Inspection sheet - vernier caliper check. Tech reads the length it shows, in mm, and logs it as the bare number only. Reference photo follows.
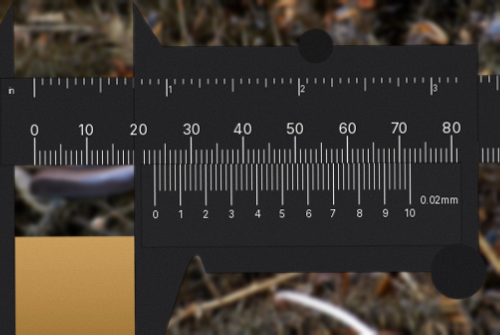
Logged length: 23.0
